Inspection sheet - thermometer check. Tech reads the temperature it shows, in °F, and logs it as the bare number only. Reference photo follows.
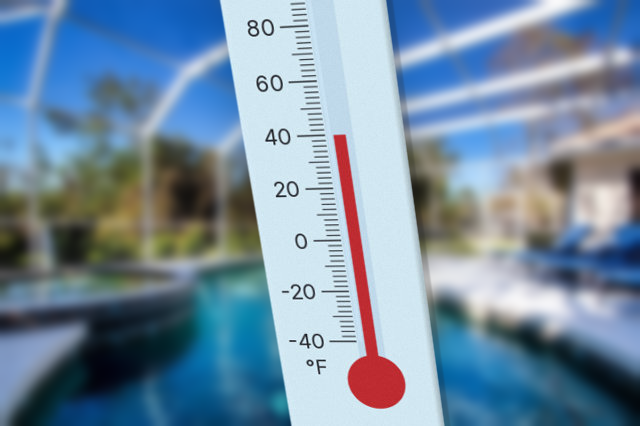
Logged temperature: 40
